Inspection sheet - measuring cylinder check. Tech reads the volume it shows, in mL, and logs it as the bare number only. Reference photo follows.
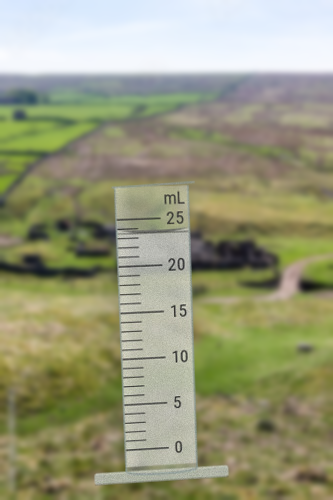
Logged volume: 23.5
